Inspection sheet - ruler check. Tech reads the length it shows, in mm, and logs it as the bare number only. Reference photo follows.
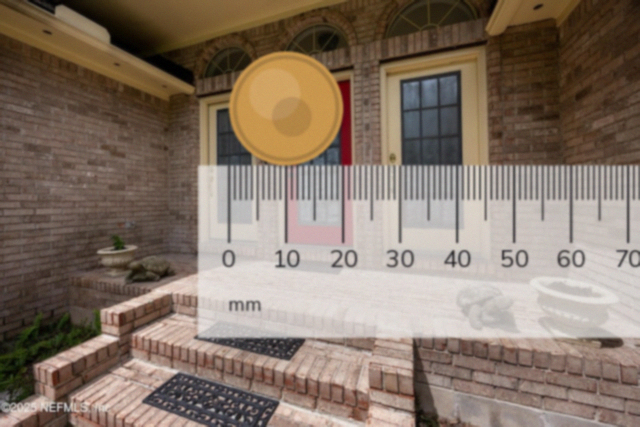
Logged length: 20
